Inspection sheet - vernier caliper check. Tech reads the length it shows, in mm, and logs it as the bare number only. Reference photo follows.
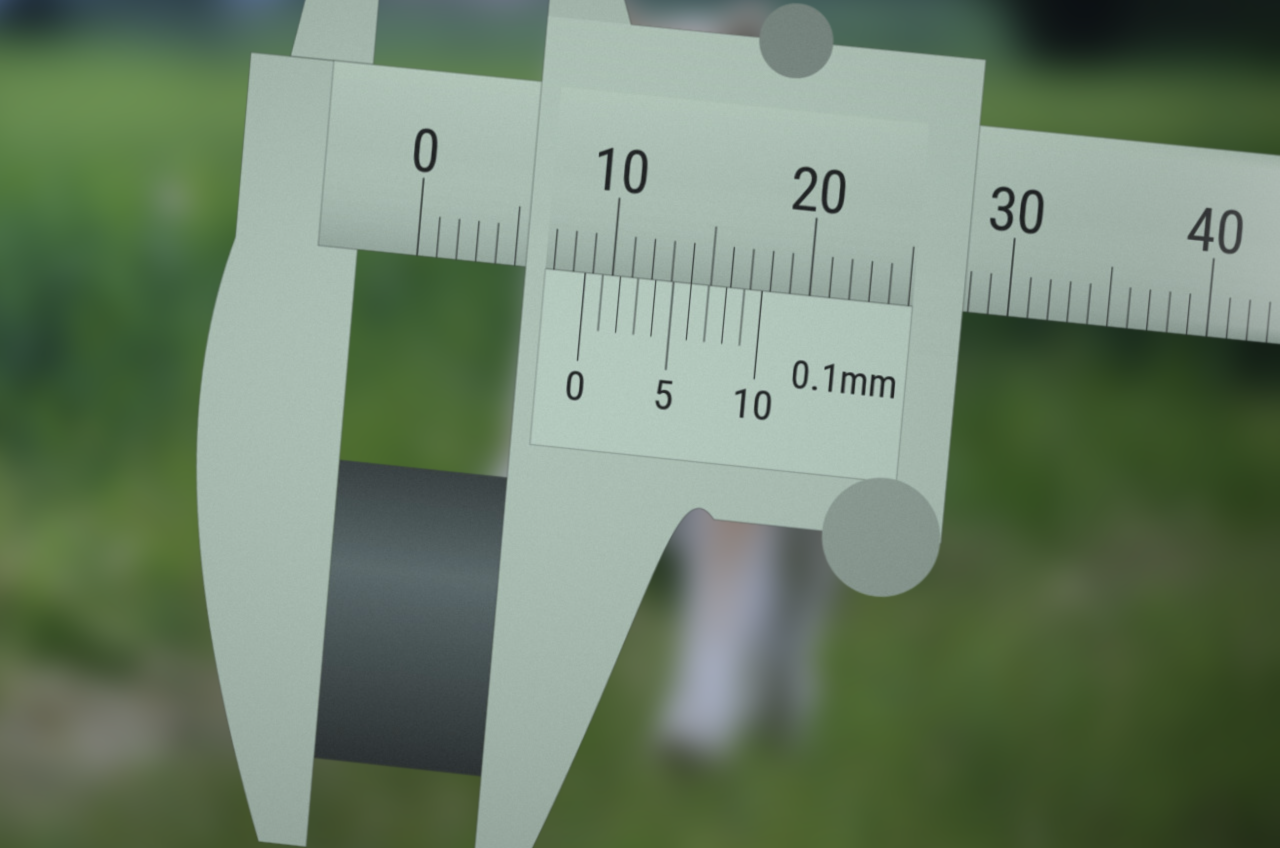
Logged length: 8.6
